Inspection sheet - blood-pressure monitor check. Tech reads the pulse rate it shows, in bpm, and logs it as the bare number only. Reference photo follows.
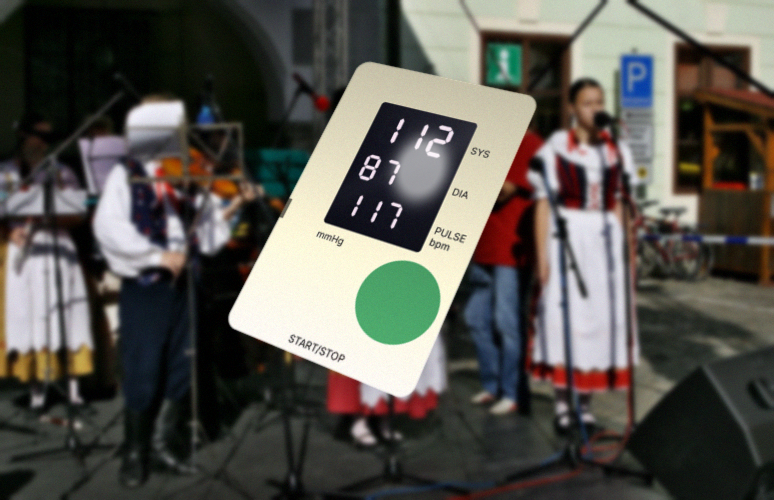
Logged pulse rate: 117
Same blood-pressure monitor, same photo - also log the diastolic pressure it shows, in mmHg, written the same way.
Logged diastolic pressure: 87
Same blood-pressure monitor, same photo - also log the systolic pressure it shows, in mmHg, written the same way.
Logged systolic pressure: 112
